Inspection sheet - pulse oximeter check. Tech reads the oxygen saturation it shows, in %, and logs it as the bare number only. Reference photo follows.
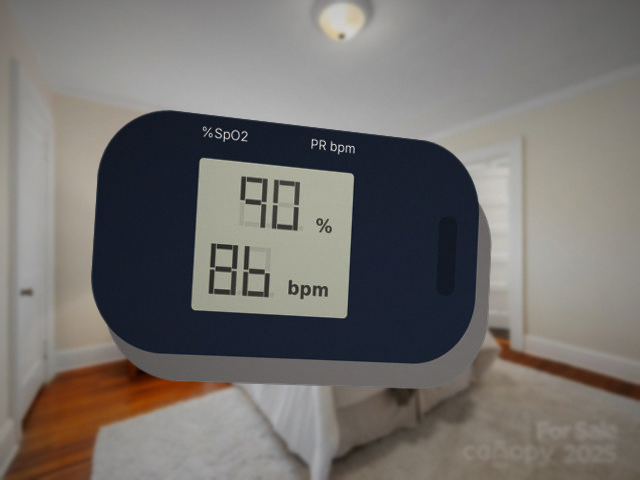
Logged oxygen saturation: 90
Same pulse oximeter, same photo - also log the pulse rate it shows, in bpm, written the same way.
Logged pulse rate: 86
